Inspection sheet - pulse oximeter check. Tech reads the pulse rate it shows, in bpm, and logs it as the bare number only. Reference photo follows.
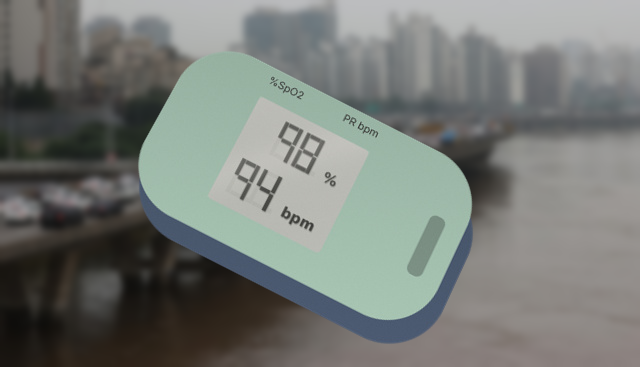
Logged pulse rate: 94
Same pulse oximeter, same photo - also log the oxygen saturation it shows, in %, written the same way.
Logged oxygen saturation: 98
